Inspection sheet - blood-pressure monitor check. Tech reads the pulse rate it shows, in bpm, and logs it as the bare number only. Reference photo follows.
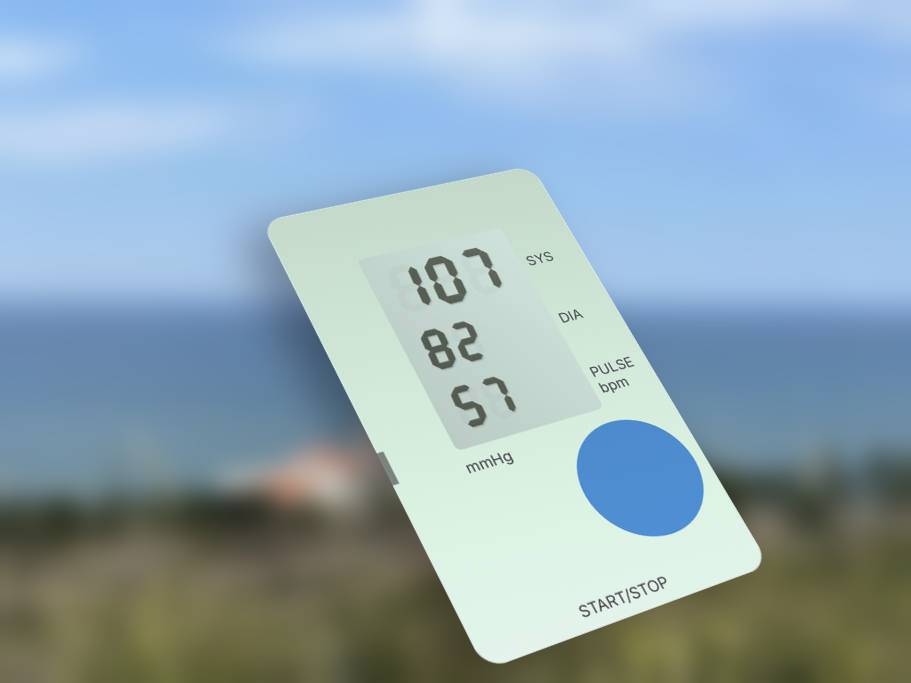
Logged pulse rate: 57
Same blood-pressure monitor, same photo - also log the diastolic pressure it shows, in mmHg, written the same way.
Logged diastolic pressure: 82
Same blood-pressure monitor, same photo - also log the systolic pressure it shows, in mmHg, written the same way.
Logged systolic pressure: 107
